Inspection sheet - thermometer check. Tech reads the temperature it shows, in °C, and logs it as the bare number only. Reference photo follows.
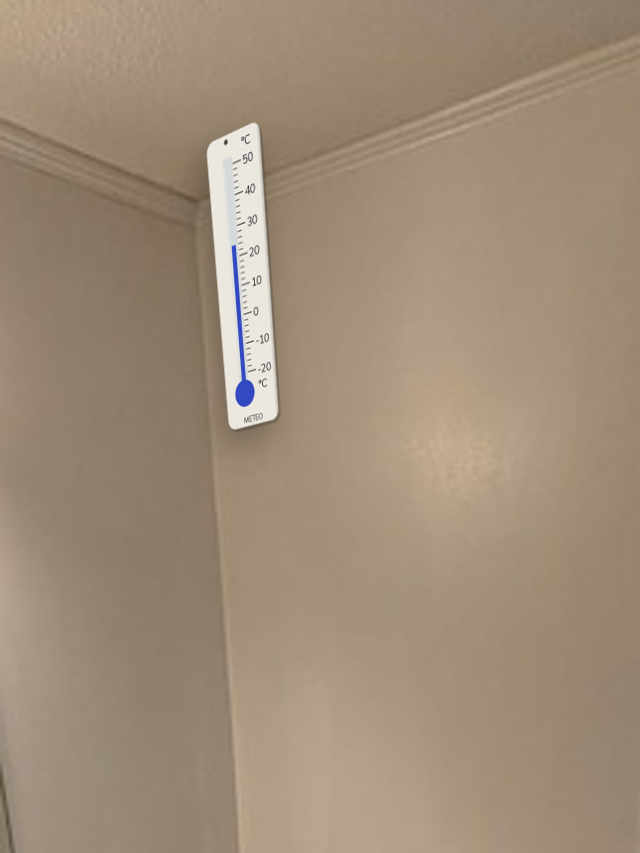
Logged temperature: 24
